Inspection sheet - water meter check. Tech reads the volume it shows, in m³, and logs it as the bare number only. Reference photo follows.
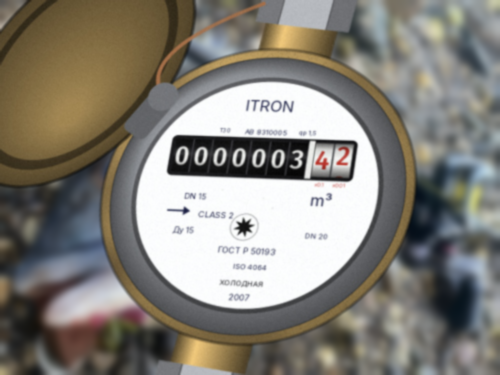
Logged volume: 3.42
